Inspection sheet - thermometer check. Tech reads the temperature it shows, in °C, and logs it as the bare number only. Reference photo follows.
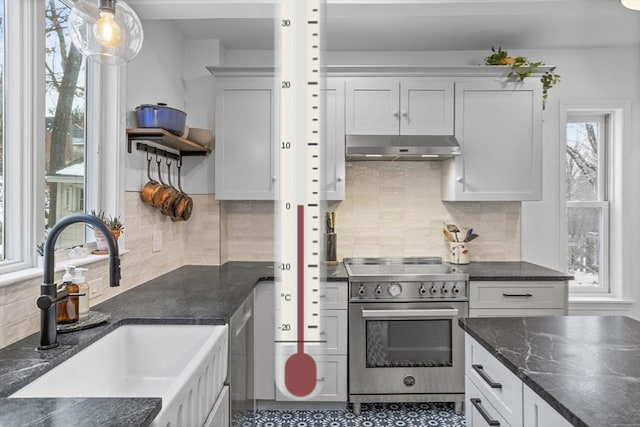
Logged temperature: 0
